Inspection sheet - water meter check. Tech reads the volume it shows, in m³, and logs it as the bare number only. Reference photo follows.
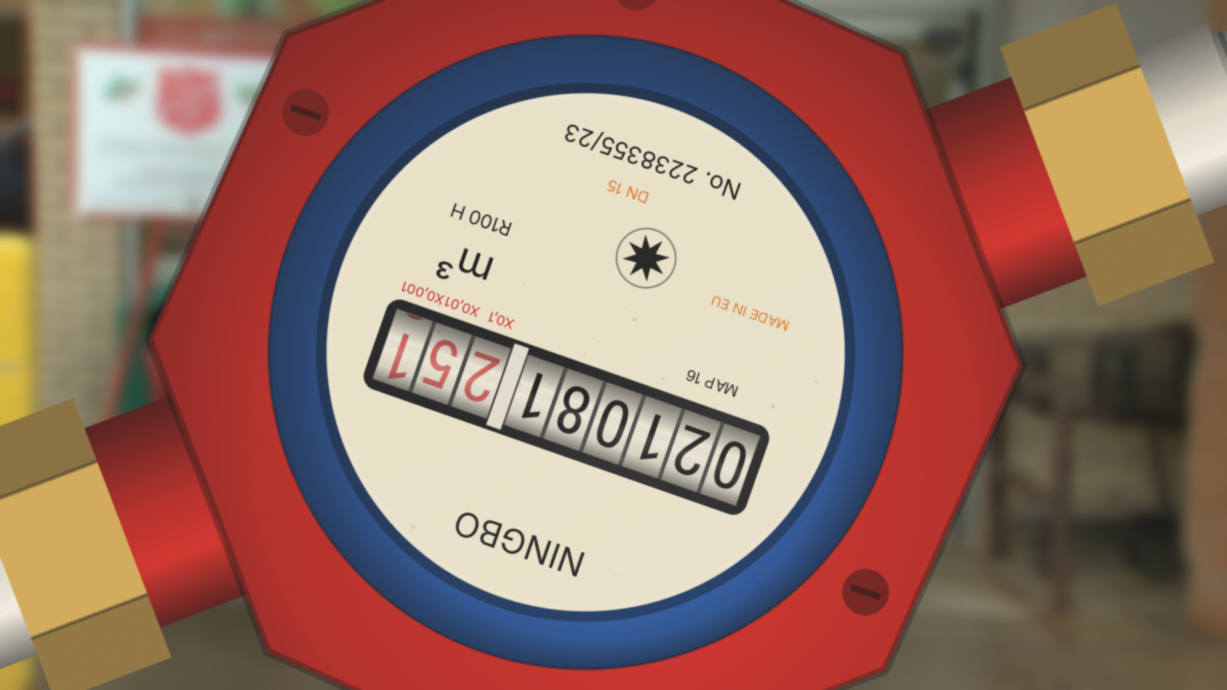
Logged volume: 21081.251
